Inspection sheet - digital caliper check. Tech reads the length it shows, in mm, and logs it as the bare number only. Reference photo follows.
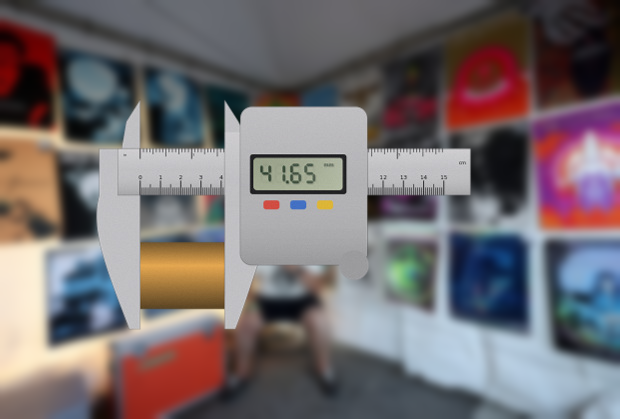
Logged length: 41.65
